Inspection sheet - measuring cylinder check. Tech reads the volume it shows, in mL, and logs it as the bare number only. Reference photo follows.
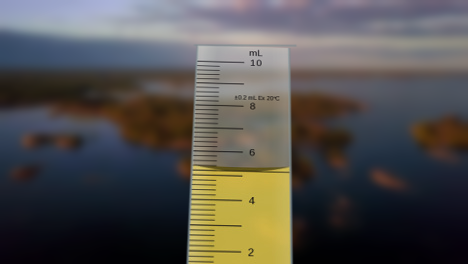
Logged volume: 5.2
